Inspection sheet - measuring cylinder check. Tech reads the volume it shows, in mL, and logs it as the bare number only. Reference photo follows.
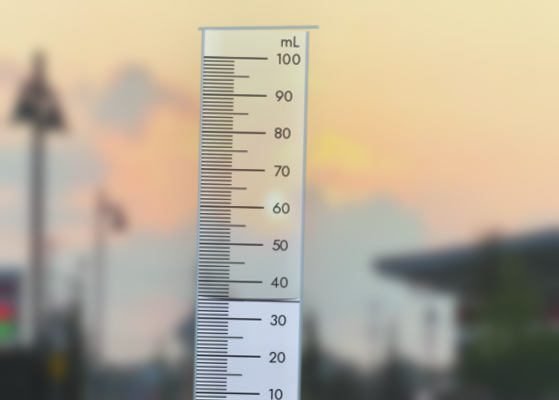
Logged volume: 35
